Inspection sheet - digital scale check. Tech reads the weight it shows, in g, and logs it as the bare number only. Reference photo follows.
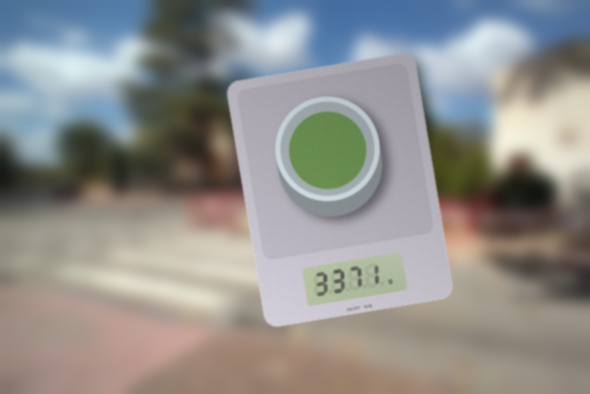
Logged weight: 3371
